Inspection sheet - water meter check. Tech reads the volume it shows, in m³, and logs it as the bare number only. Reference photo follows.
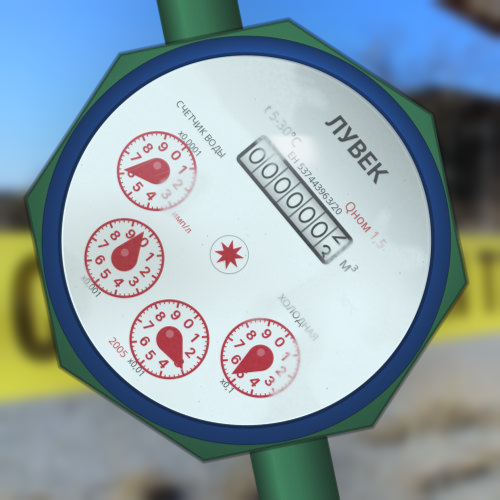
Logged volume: 2.5296
